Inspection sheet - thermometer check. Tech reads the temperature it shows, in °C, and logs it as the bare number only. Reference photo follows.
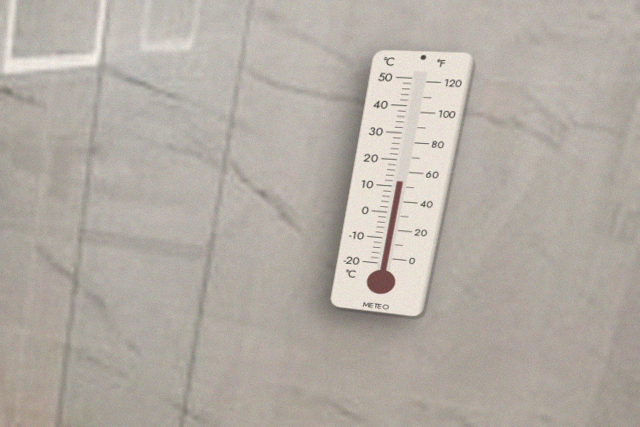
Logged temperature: 12
